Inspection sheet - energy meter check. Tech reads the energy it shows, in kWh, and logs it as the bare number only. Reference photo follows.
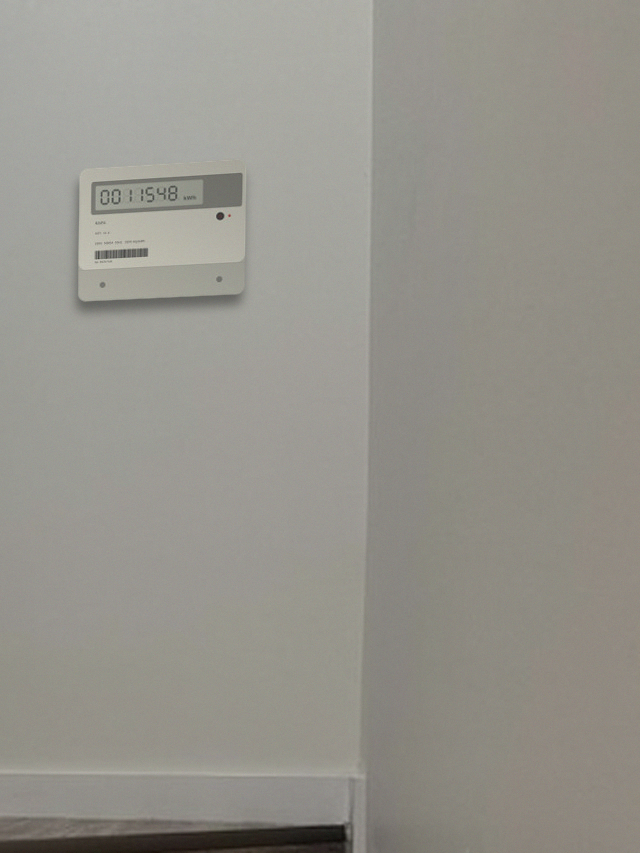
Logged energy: 11548
